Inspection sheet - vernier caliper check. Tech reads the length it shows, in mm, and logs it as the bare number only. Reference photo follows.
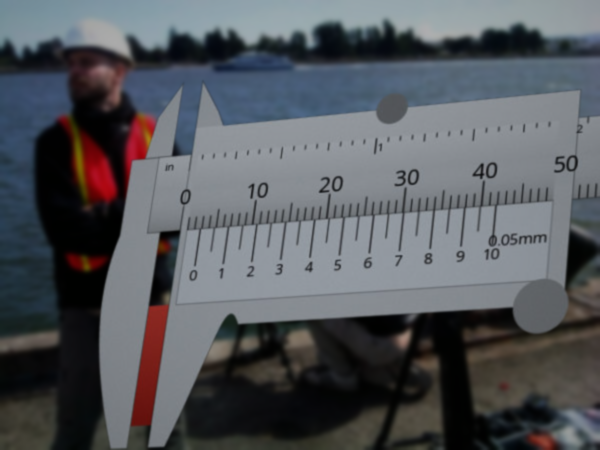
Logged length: 2.8
